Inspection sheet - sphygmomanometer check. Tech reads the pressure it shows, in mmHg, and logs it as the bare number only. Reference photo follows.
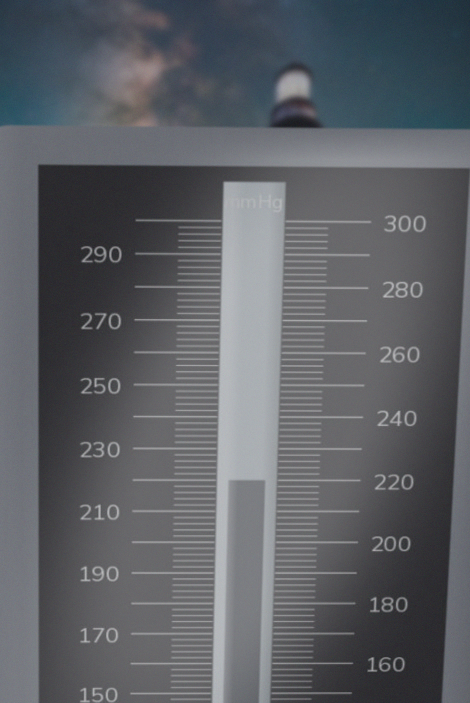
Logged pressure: 220
